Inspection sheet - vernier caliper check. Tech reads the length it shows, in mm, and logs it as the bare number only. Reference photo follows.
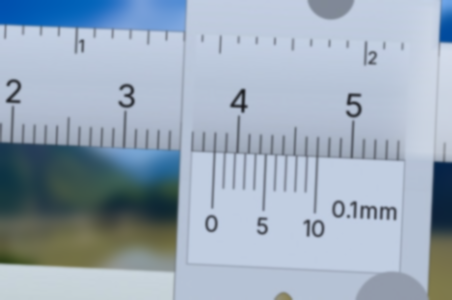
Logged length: 38.0
